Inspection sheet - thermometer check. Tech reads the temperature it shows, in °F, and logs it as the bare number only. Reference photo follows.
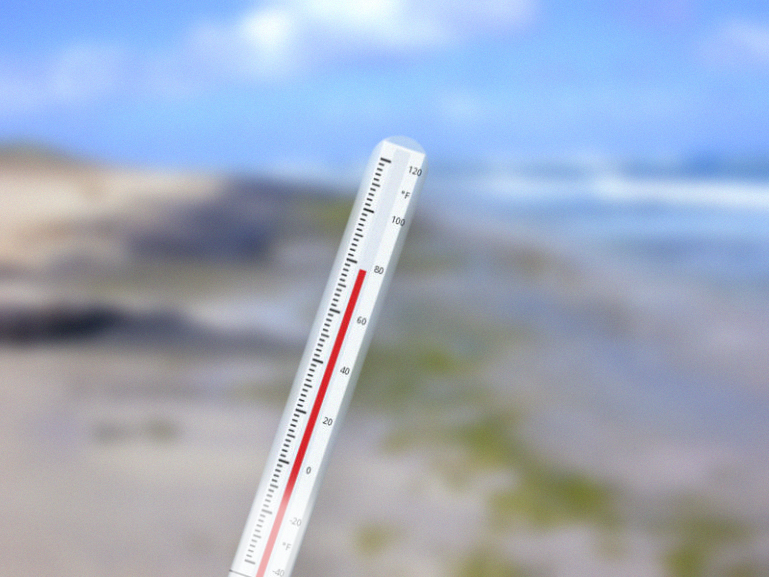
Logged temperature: 78
